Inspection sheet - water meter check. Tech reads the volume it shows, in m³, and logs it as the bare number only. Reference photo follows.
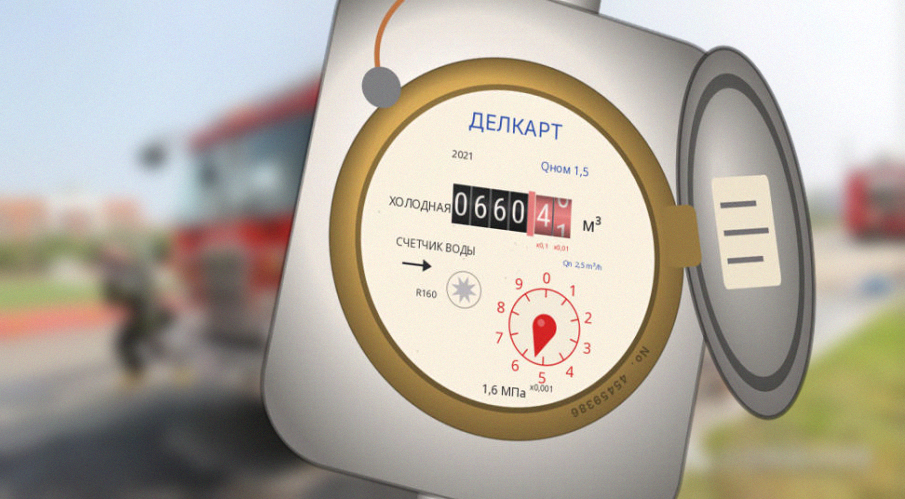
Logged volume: 660.405
